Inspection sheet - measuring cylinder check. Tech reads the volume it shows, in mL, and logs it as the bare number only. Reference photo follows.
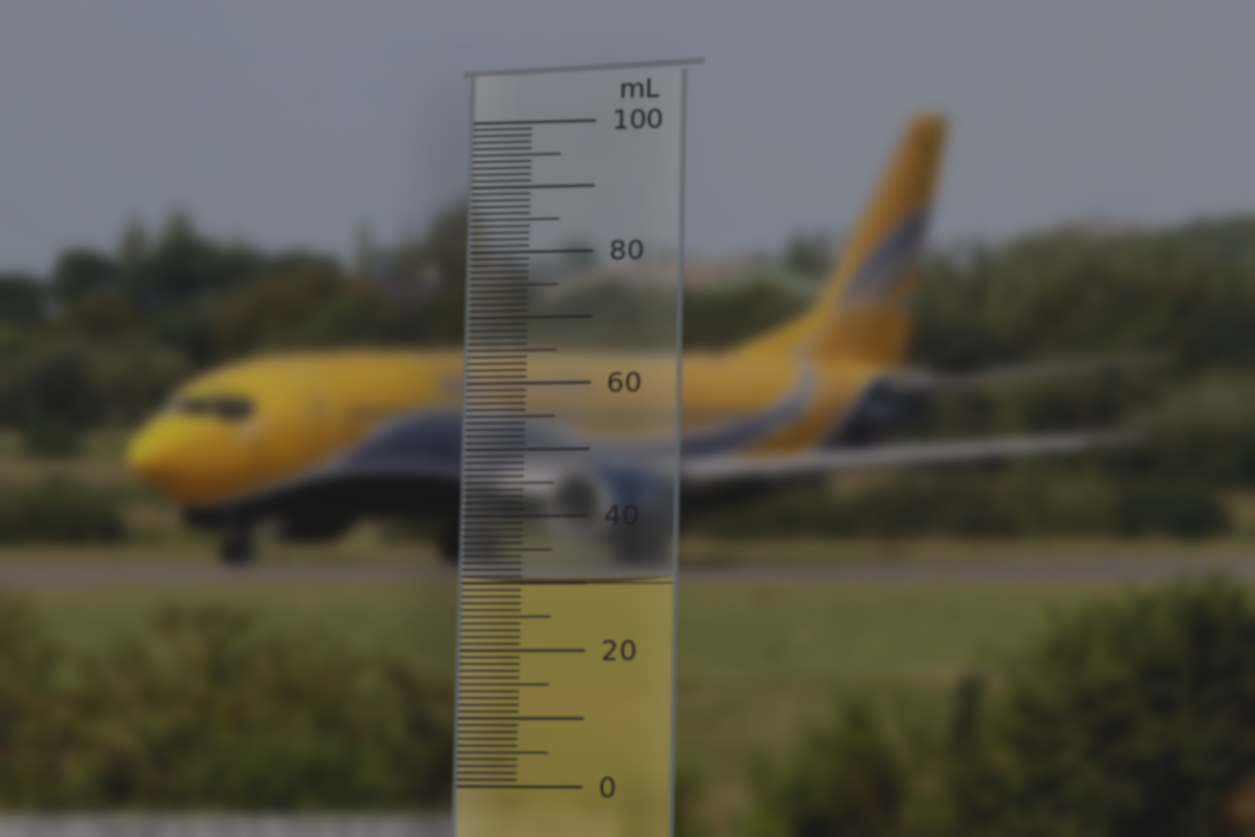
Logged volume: 30
